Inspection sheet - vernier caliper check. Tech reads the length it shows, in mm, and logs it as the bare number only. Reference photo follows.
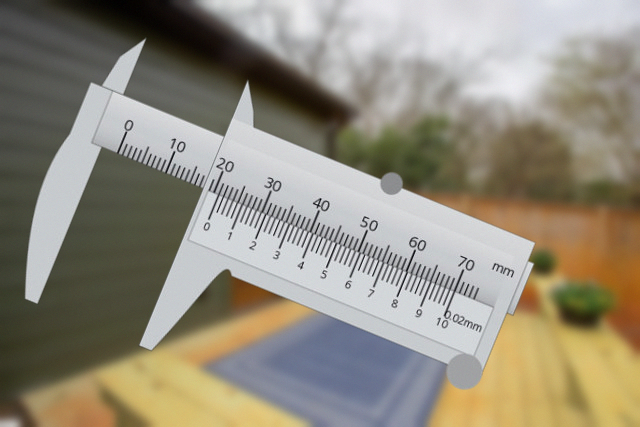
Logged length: 21.0
